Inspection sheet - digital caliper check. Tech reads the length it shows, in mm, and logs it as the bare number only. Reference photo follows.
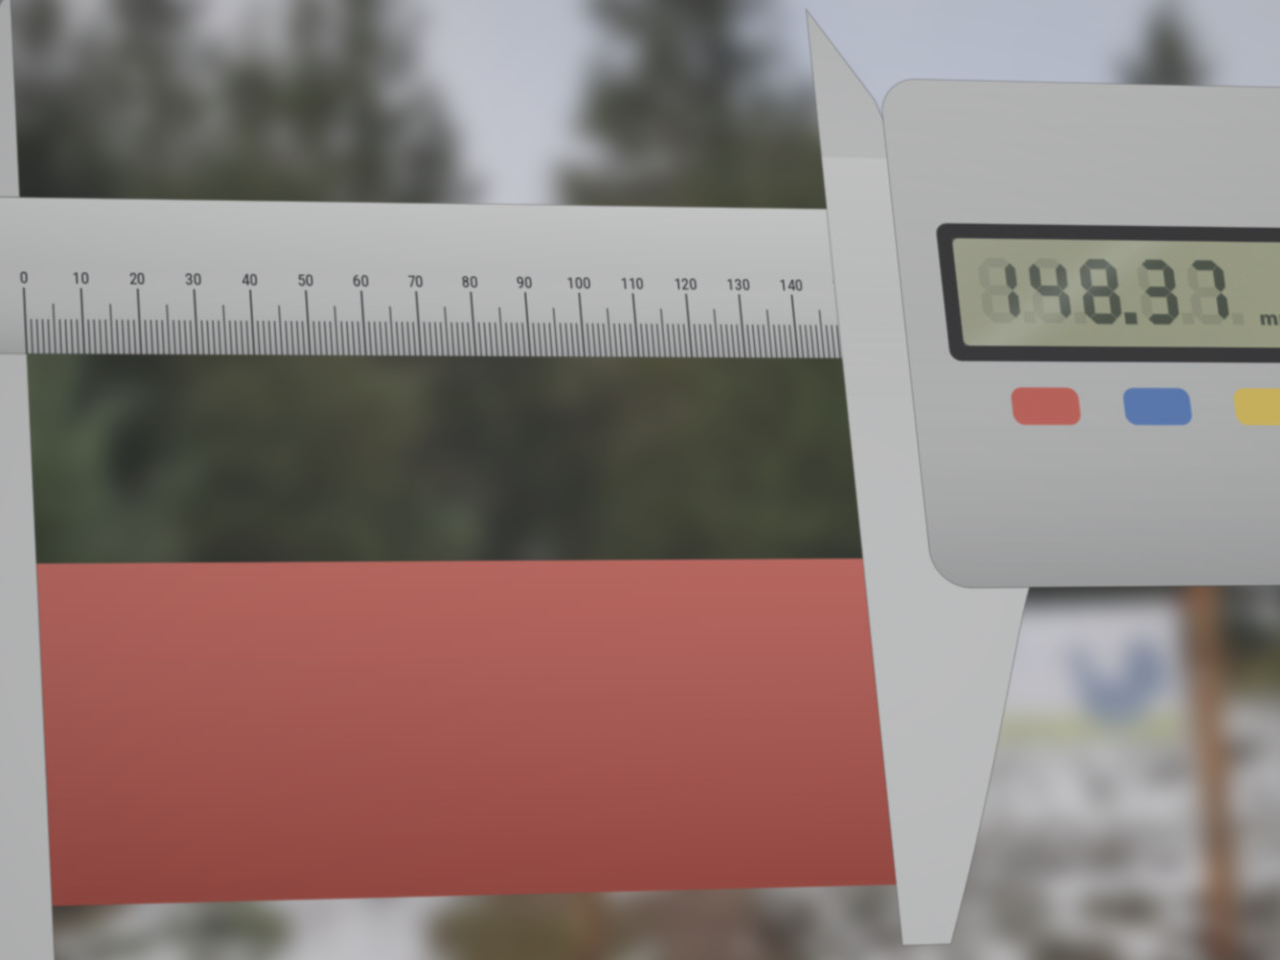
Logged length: 148.37
